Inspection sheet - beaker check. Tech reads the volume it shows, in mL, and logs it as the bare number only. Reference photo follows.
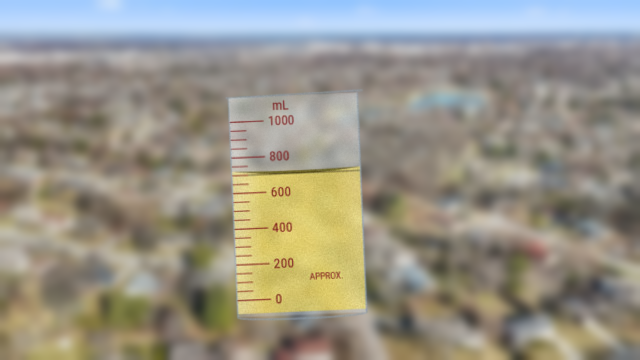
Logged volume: 700
